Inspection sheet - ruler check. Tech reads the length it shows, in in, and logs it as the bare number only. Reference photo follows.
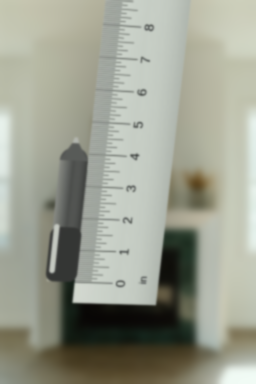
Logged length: 4.5
